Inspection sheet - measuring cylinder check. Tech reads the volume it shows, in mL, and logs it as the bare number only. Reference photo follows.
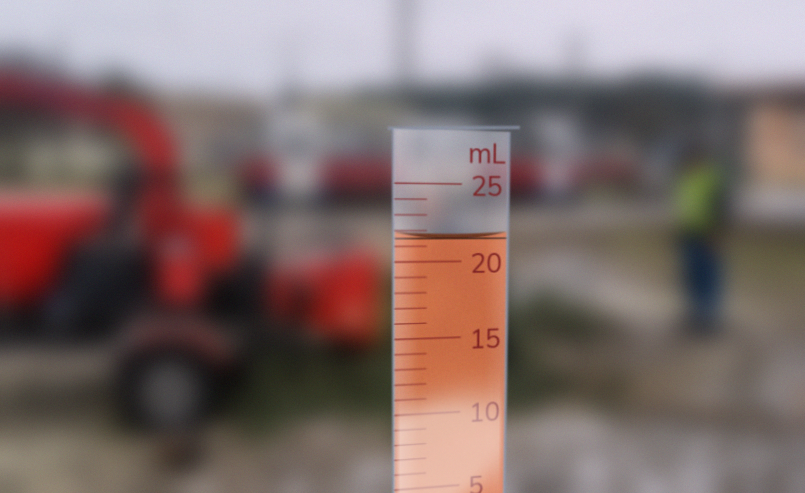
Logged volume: 21.5
